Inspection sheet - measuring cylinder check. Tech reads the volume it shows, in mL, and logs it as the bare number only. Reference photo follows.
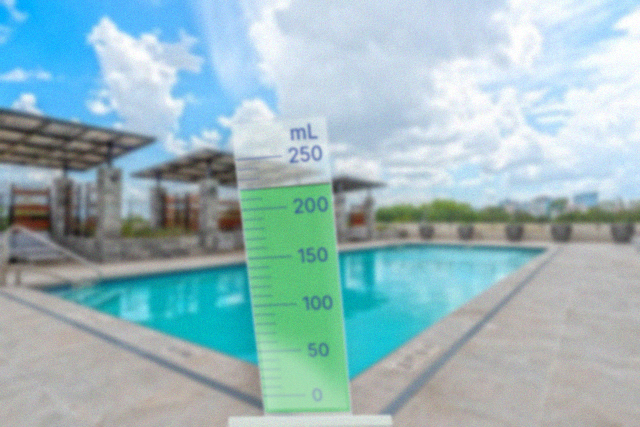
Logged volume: 220
